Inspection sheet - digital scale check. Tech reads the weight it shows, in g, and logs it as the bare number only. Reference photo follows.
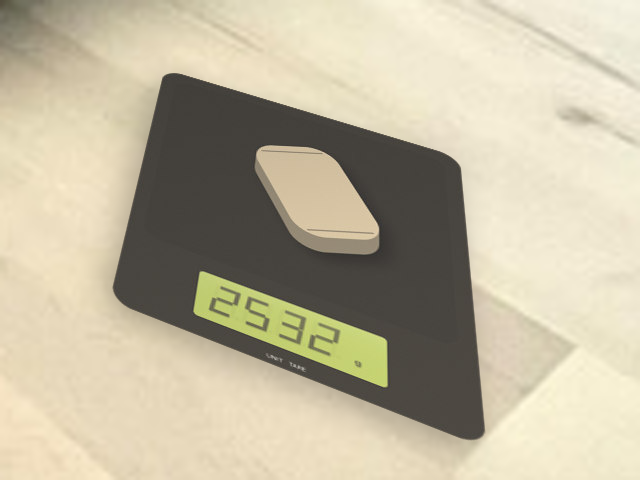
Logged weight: 2532
